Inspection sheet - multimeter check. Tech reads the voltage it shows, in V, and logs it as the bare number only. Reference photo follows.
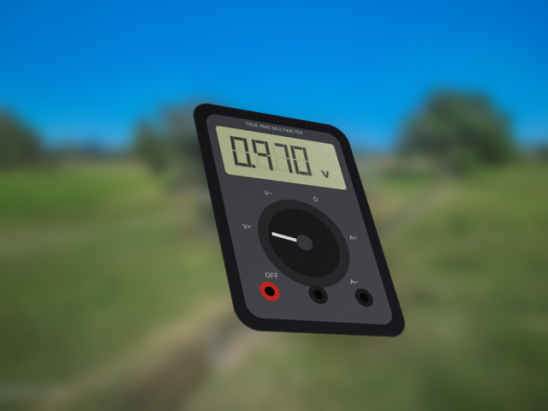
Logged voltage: 0.970
